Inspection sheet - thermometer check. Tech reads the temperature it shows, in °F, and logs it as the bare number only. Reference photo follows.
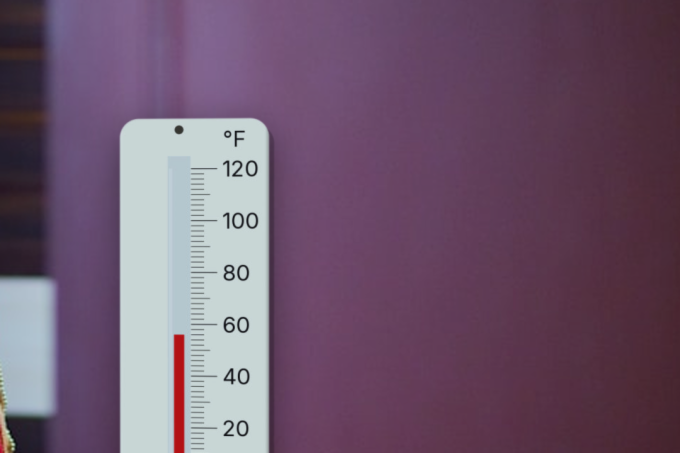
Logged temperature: 56
